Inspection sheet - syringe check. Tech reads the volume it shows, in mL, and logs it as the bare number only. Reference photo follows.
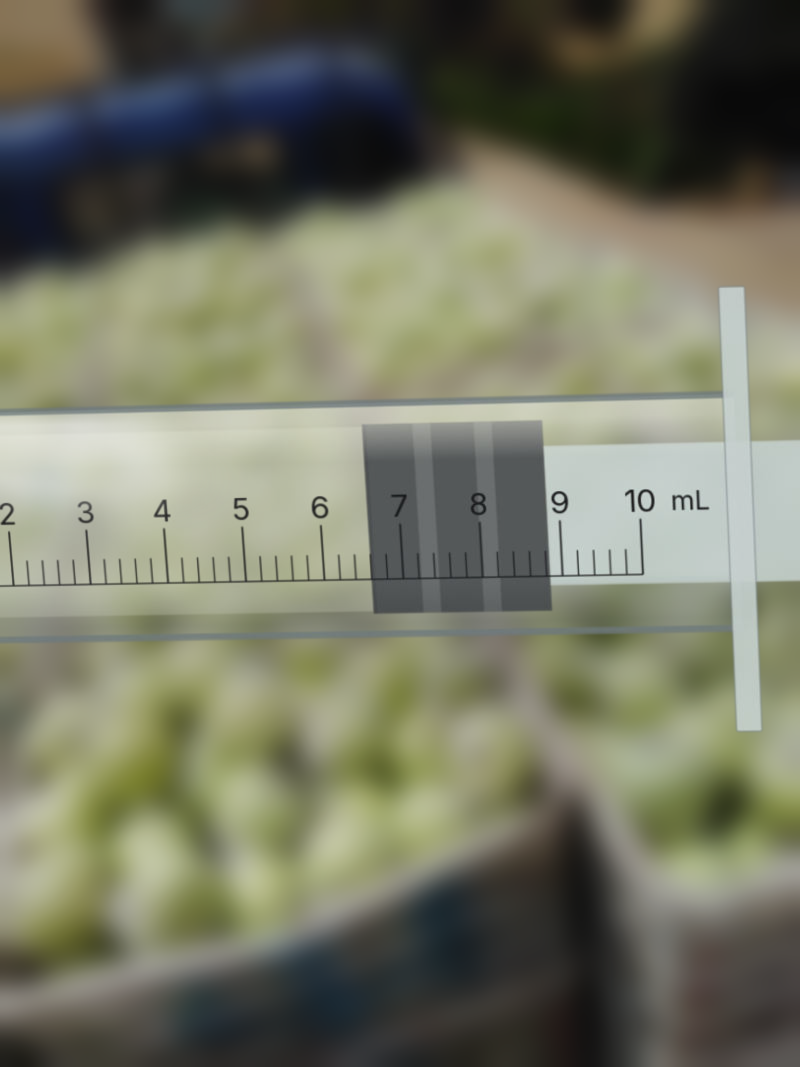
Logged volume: 6.6
